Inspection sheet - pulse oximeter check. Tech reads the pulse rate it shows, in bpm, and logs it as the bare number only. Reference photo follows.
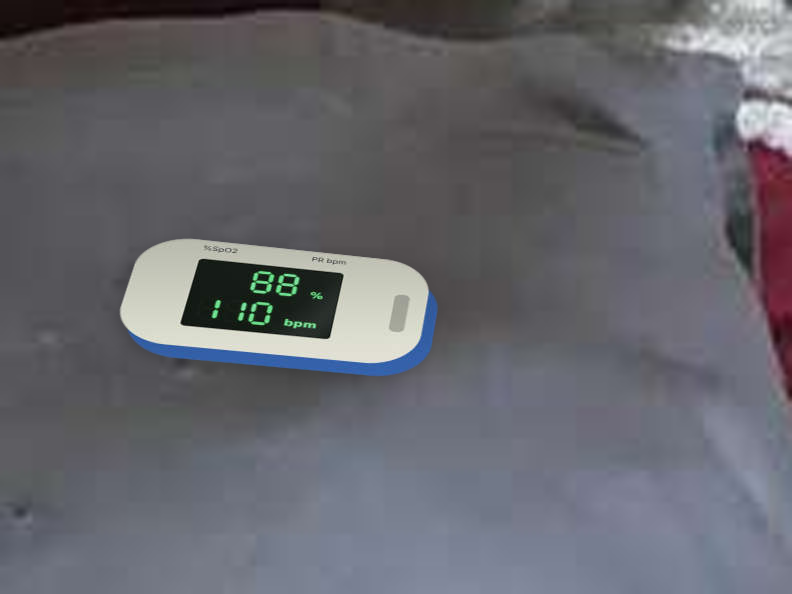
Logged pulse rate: 110
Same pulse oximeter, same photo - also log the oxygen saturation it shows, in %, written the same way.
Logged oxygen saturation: 88
